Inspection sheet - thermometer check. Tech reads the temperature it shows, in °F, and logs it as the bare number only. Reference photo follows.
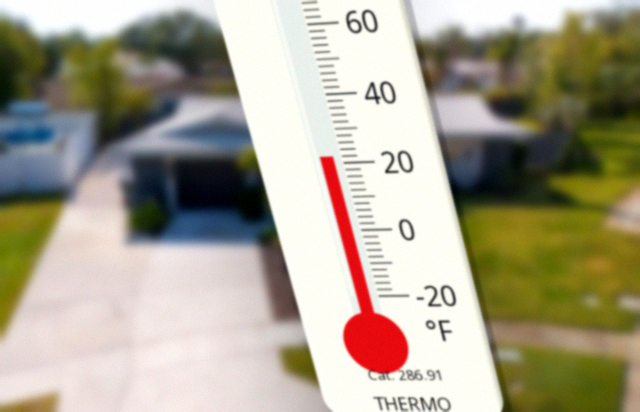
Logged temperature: 22
